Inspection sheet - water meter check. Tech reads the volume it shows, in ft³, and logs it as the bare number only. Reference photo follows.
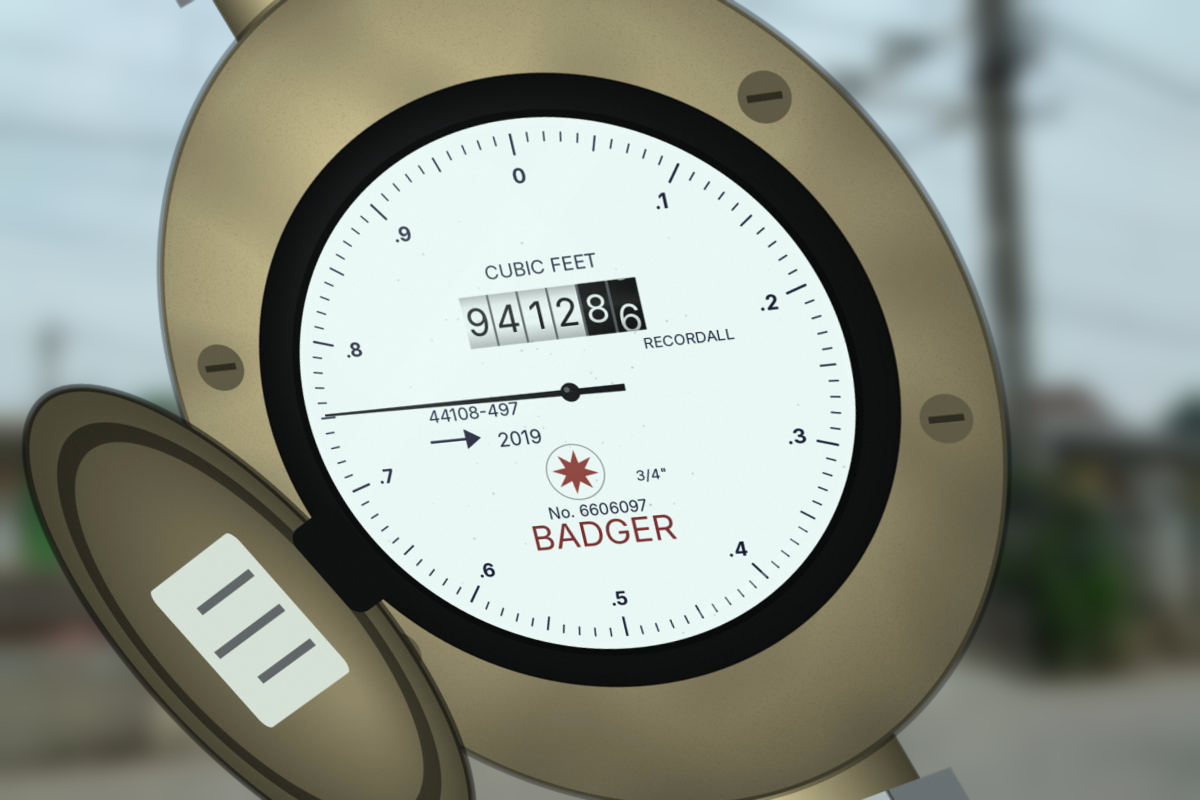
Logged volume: 941285.75
